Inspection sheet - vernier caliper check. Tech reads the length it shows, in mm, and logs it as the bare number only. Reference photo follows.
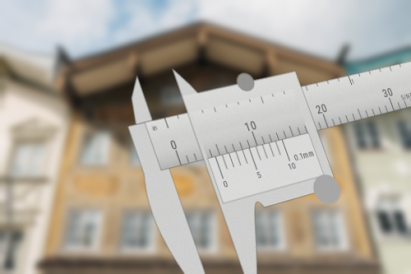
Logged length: 4.4
